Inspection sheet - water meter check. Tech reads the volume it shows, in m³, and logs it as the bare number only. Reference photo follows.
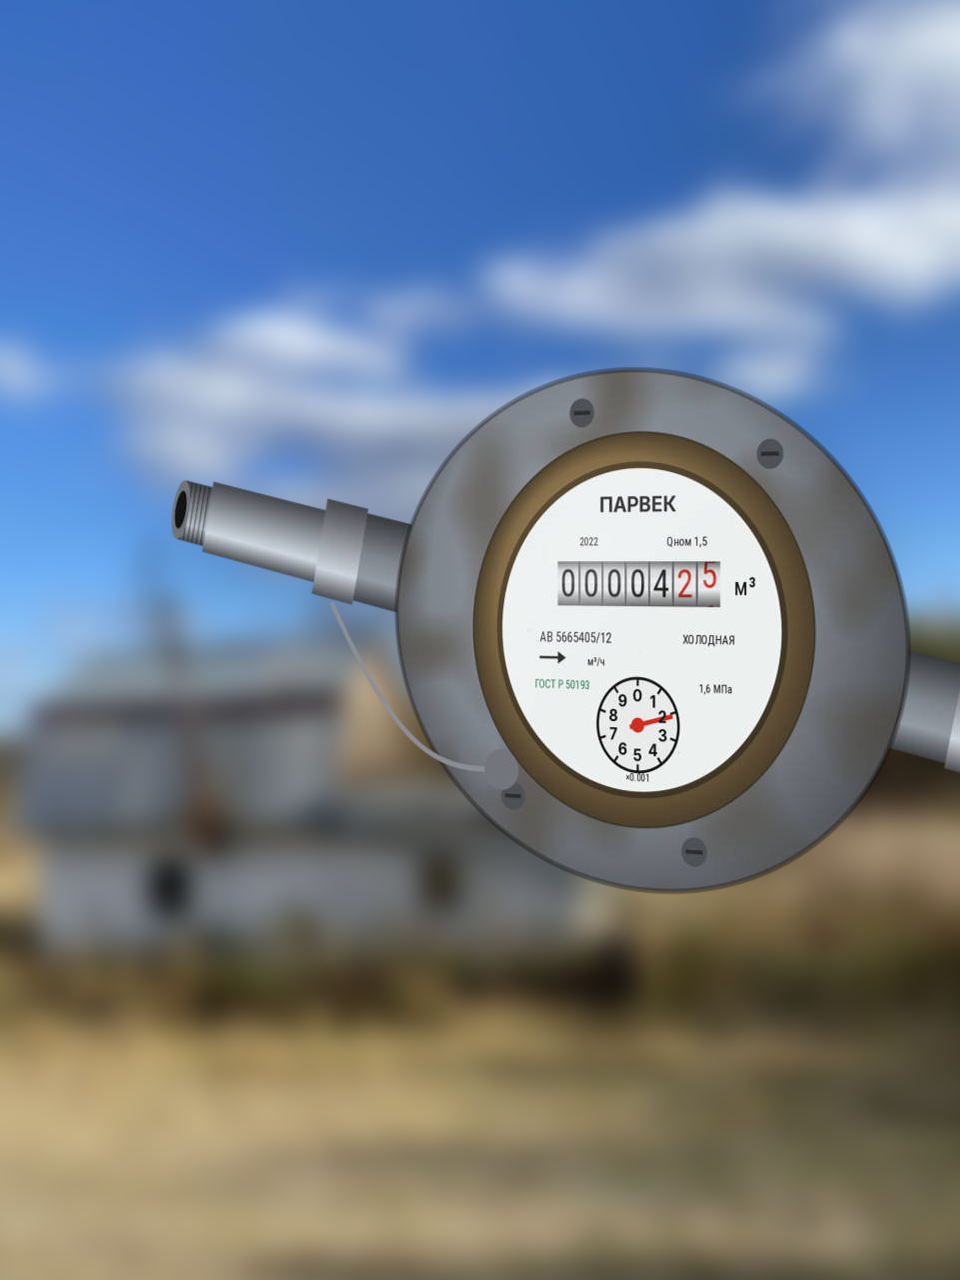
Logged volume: 4.252
